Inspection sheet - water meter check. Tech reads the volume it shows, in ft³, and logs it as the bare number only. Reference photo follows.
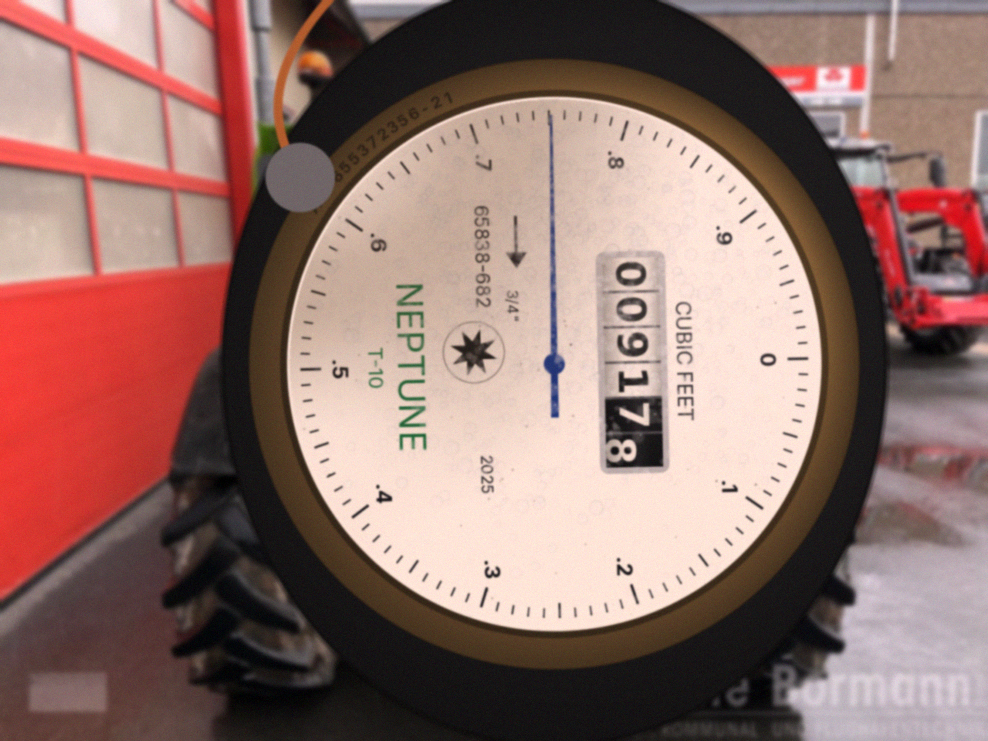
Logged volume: 9177.75
